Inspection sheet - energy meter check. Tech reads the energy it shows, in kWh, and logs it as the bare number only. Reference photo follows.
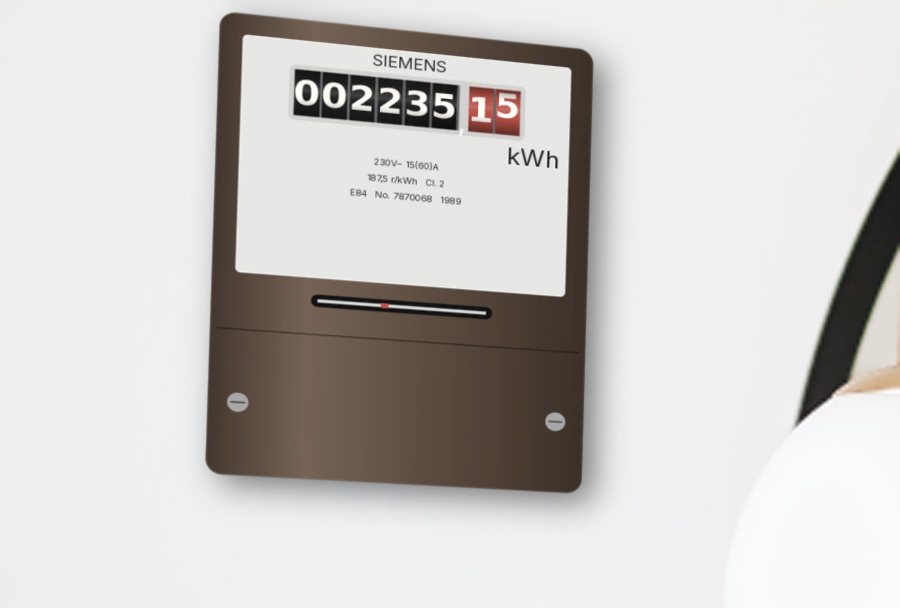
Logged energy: 2235.15
